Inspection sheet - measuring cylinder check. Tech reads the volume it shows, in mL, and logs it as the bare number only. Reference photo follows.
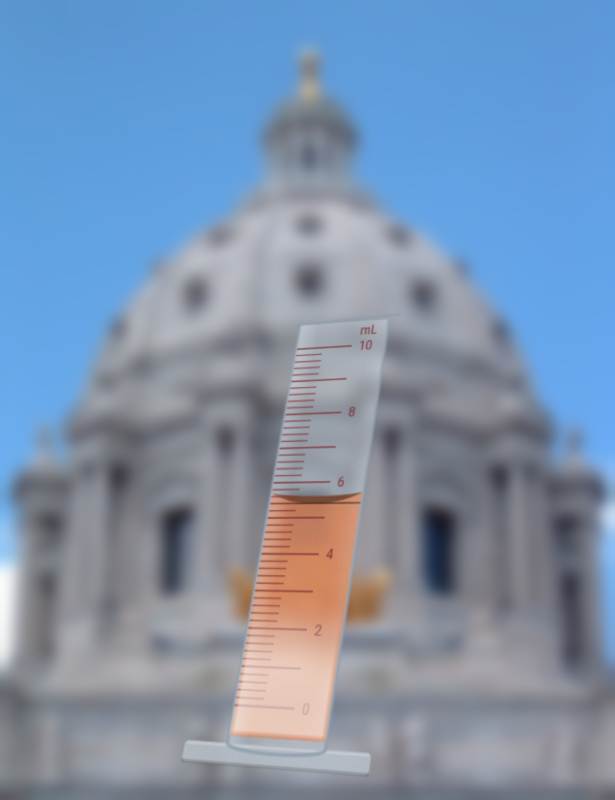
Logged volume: 5.4
